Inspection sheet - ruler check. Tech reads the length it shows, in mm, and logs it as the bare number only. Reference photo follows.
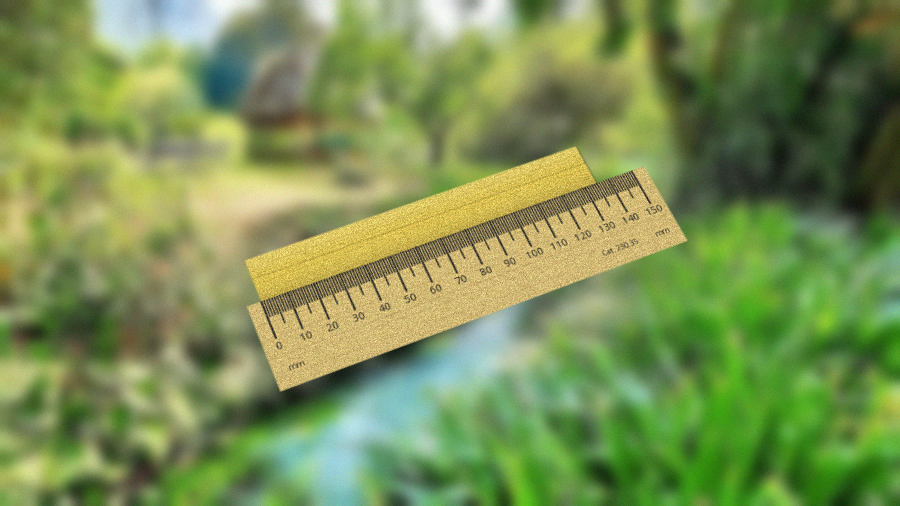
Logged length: 135
